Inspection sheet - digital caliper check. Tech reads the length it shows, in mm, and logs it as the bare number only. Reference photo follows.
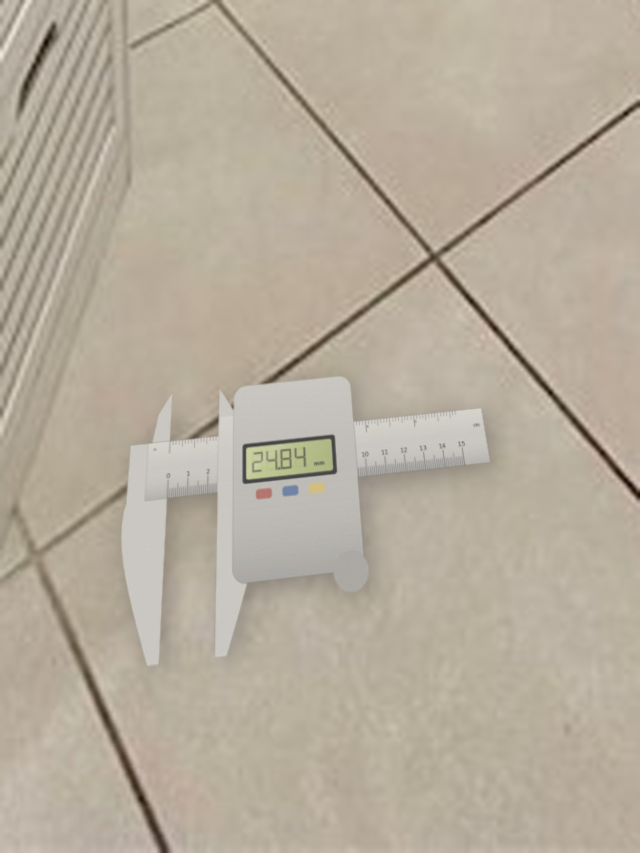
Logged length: 24.84
